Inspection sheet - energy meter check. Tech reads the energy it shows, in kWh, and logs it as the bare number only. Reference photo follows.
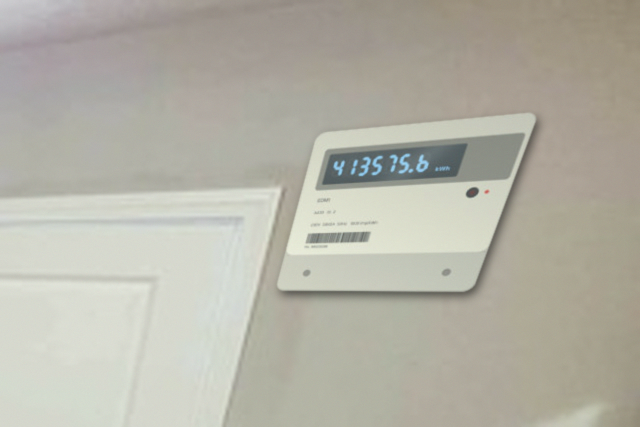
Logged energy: 413575.6
